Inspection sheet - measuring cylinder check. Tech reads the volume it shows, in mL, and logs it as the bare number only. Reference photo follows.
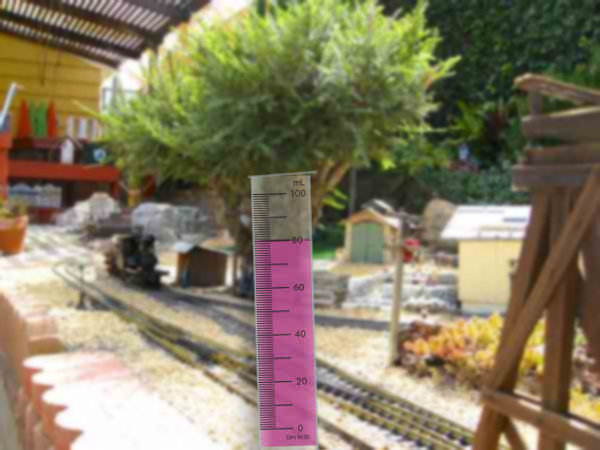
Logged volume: 80
